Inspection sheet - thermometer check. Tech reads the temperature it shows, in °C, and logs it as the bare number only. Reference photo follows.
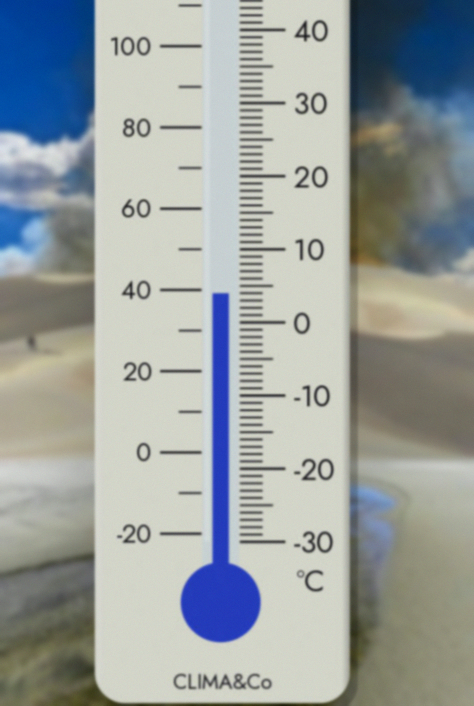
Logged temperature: 4
